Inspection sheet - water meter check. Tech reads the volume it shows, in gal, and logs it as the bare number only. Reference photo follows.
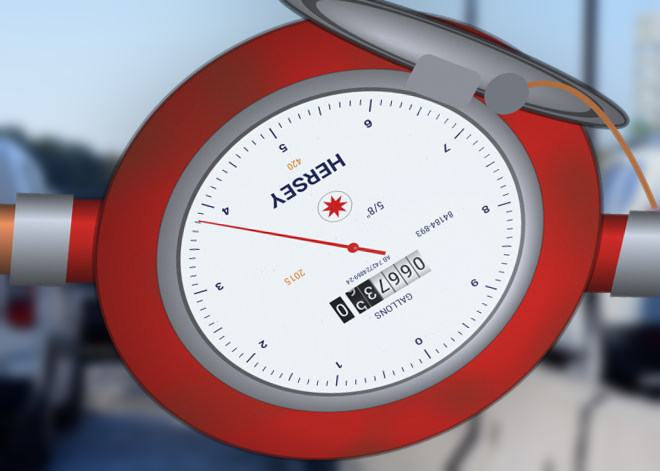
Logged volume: 667353.8
